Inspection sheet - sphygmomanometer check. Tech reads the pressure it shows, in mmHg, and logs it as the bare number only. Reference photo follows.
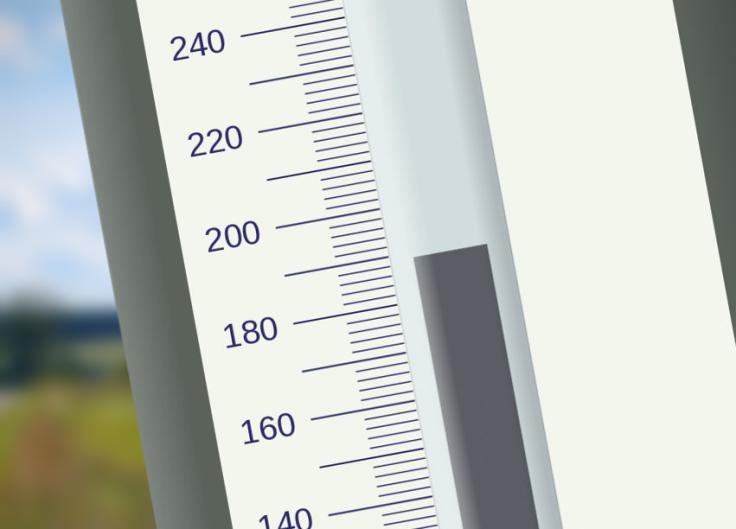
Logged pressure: 189
